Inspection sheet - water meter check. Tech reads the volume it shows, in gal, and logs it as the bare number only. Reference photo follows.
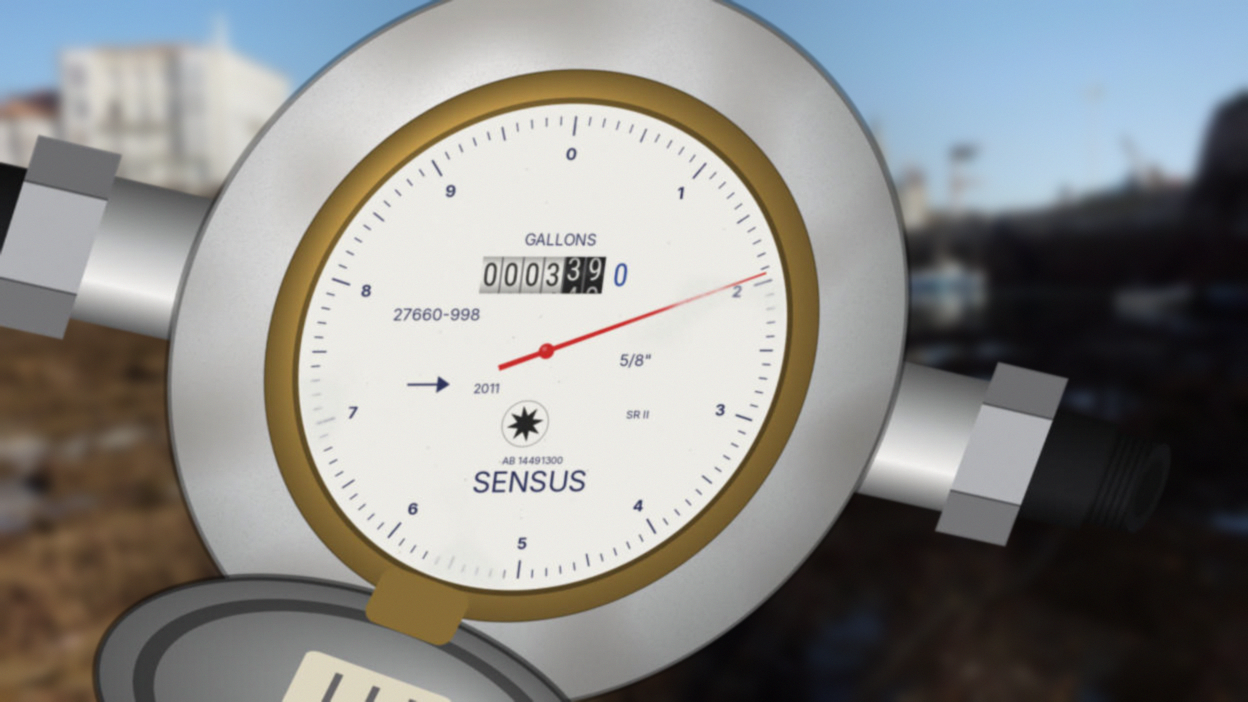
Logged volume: 3391.9
